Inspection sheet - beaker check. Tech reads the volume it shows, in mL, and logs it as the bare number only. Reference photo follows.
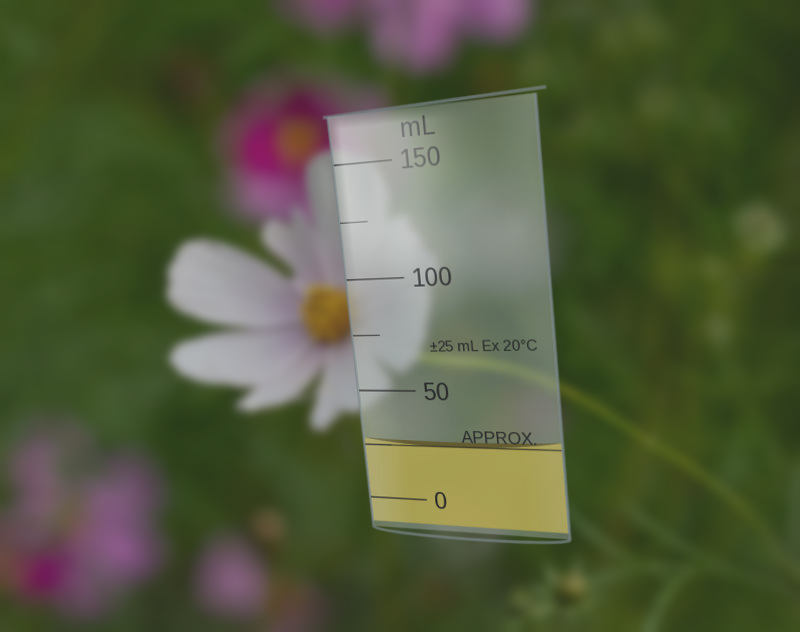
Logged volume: 25
